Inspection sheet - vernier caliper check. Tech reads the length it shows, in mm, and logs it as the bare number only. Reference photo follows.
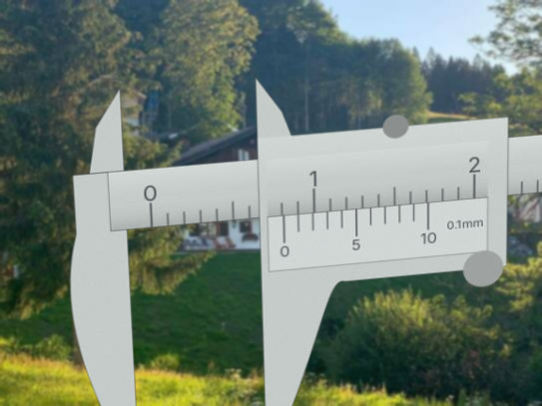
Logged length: 8.1
